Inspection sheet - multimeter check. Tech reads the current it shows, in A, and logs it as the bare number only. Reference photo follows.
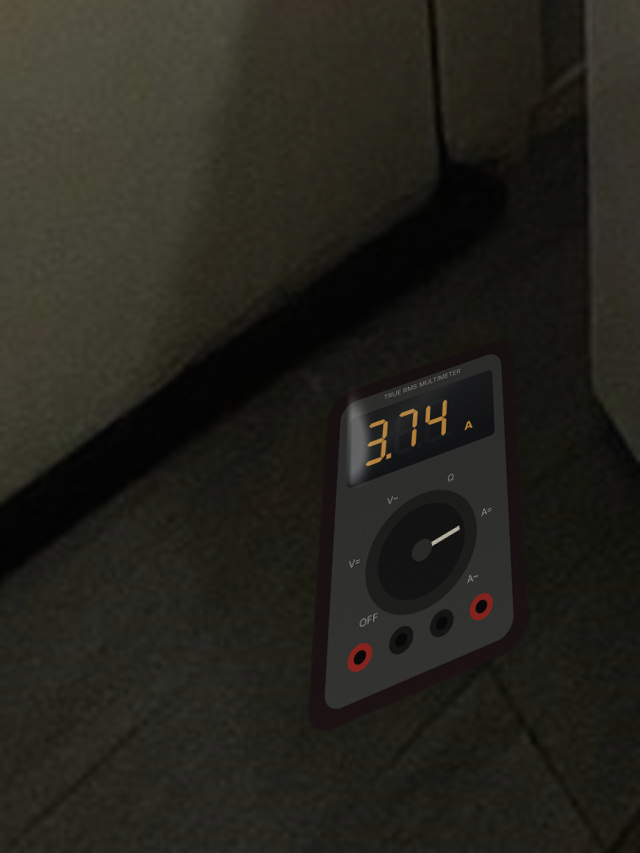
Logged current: 3.74
